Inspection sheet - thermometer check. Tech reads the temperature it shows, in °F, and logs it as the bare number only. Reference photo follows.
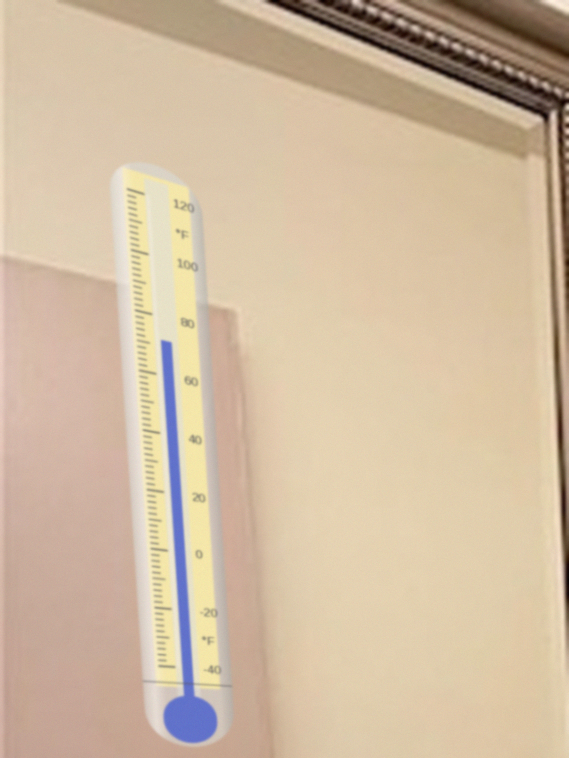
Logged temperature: 72
